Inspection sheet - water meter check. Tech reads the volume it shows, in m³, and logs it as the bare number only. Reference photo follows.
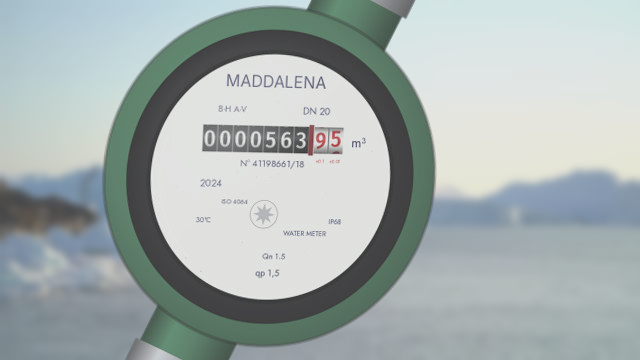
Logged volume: 563.95
